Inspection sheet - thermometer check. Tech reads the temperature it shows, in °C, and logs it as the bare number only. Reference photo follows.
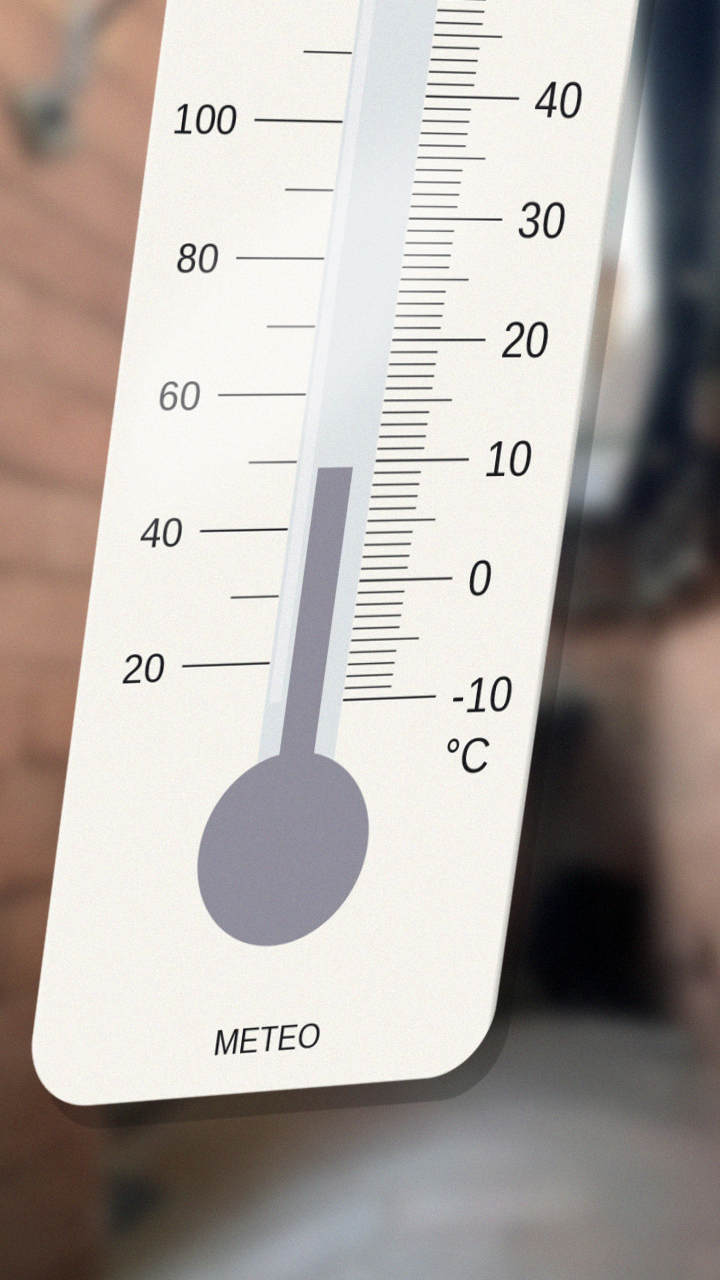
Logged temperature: 9.5
